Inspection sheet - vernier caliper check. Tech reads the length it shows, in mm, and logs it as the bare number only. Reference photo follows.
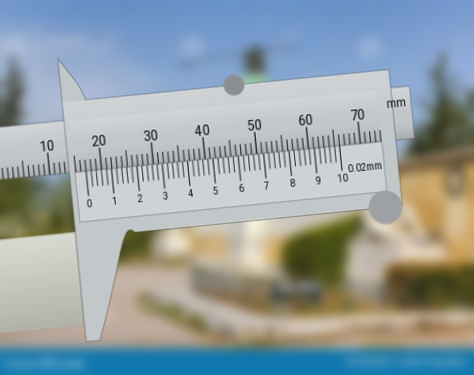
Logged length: 17.0
